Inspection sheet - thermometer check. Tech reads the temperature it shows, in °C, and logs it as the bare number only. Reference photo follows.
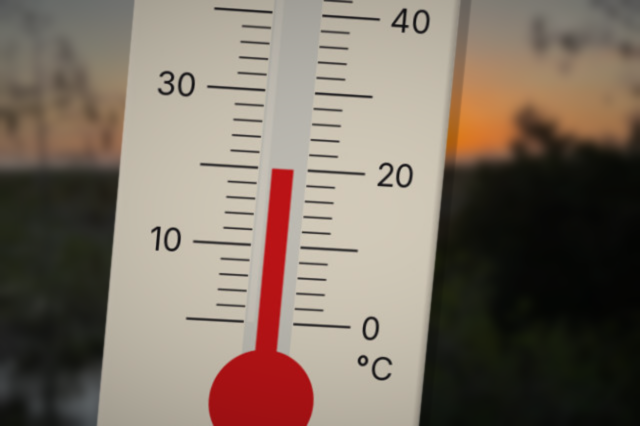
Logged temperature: 20
